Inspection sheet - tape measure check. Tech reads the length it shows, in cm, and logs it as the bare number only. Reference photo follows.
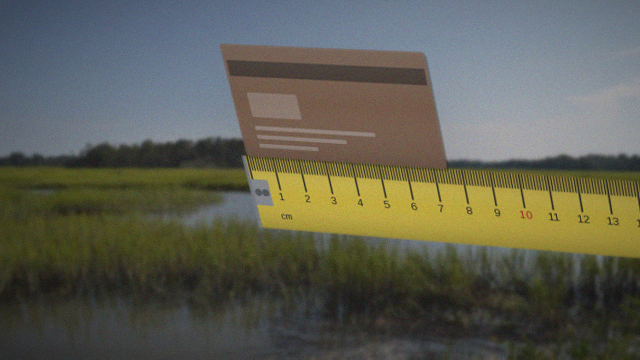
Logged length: 7.5
